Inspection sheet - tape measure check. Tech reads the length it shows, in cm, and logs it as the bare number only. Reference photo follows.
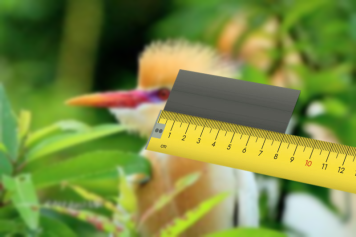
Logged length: 8
